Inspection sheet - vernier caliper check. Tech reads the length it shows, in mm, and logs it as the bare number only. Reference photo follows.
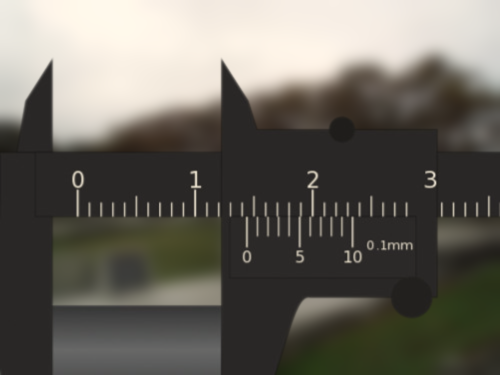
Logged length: 14.4
